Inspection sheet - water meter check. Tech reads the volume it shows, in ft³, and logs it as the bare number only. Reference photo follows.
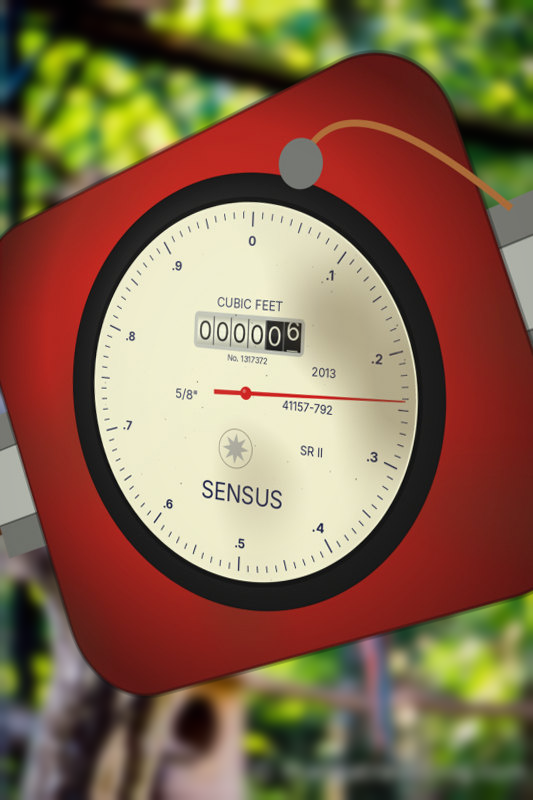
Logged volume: 6.24
